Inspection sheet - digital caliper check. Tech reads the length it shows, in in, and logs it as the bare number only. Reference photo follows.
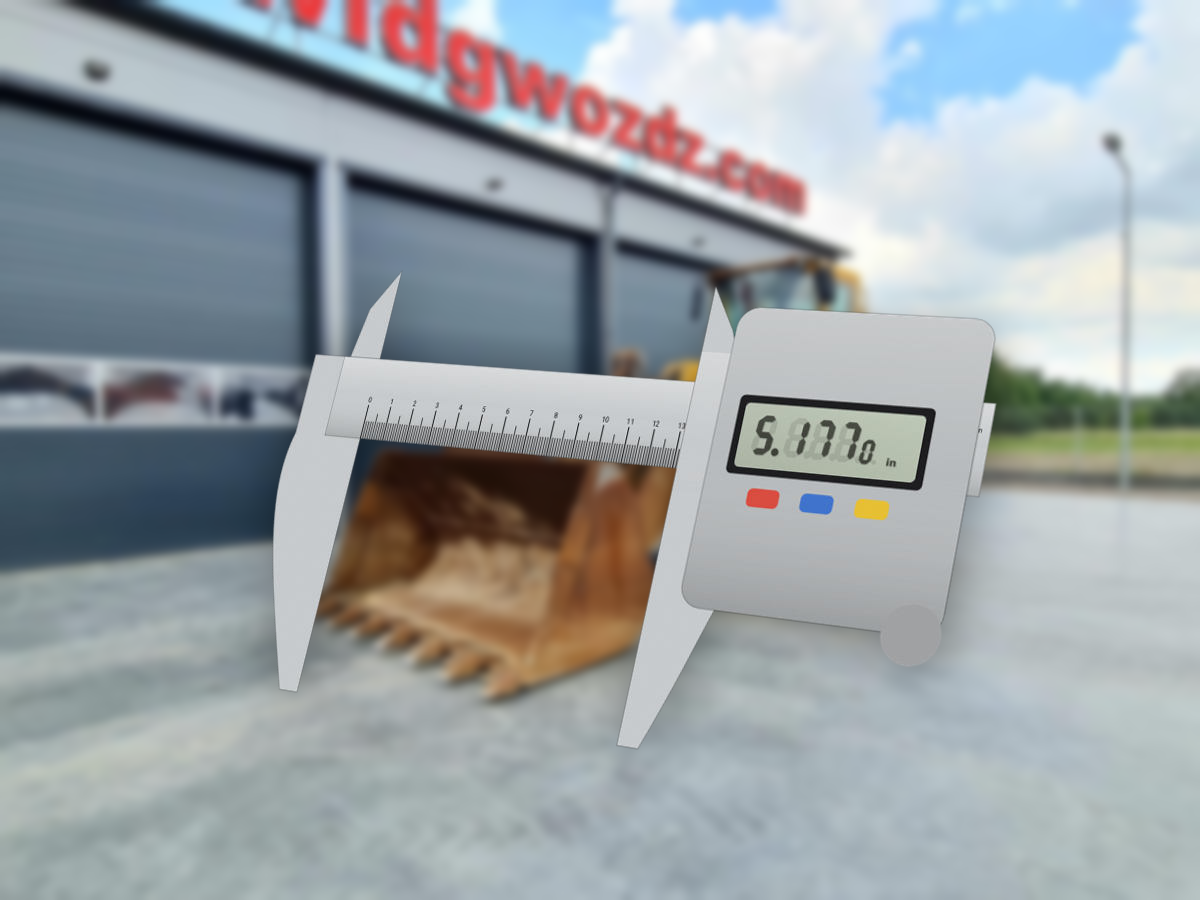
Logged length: 5.1770
